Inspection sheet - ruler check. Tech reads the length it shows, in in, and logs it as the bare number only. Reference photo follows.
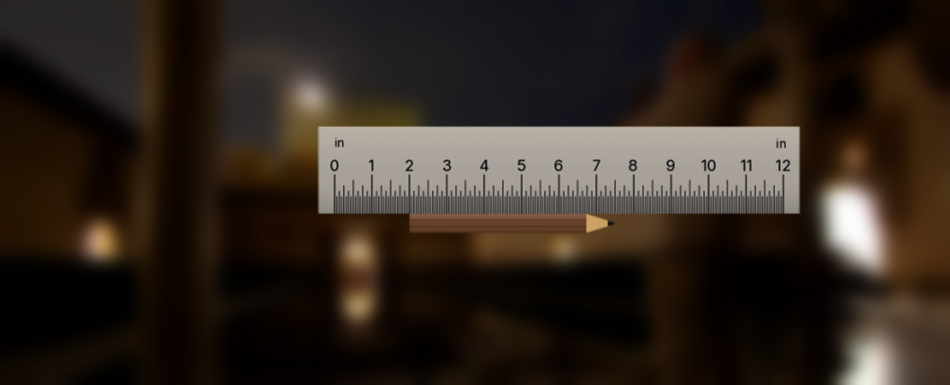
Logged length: 5.5
